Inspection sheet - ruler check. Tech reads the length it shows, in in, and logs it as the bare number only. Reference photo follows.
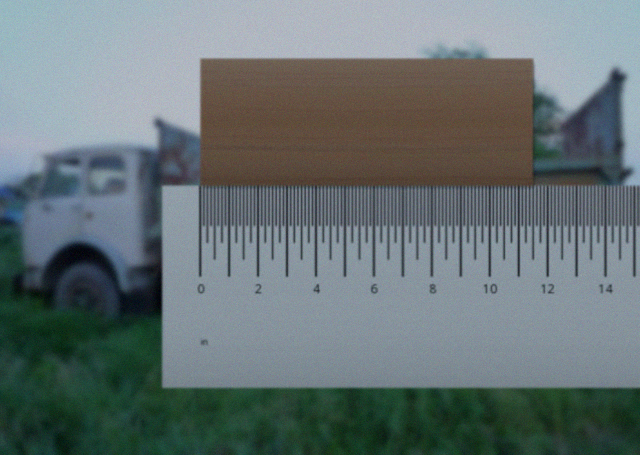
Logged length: 11.5
